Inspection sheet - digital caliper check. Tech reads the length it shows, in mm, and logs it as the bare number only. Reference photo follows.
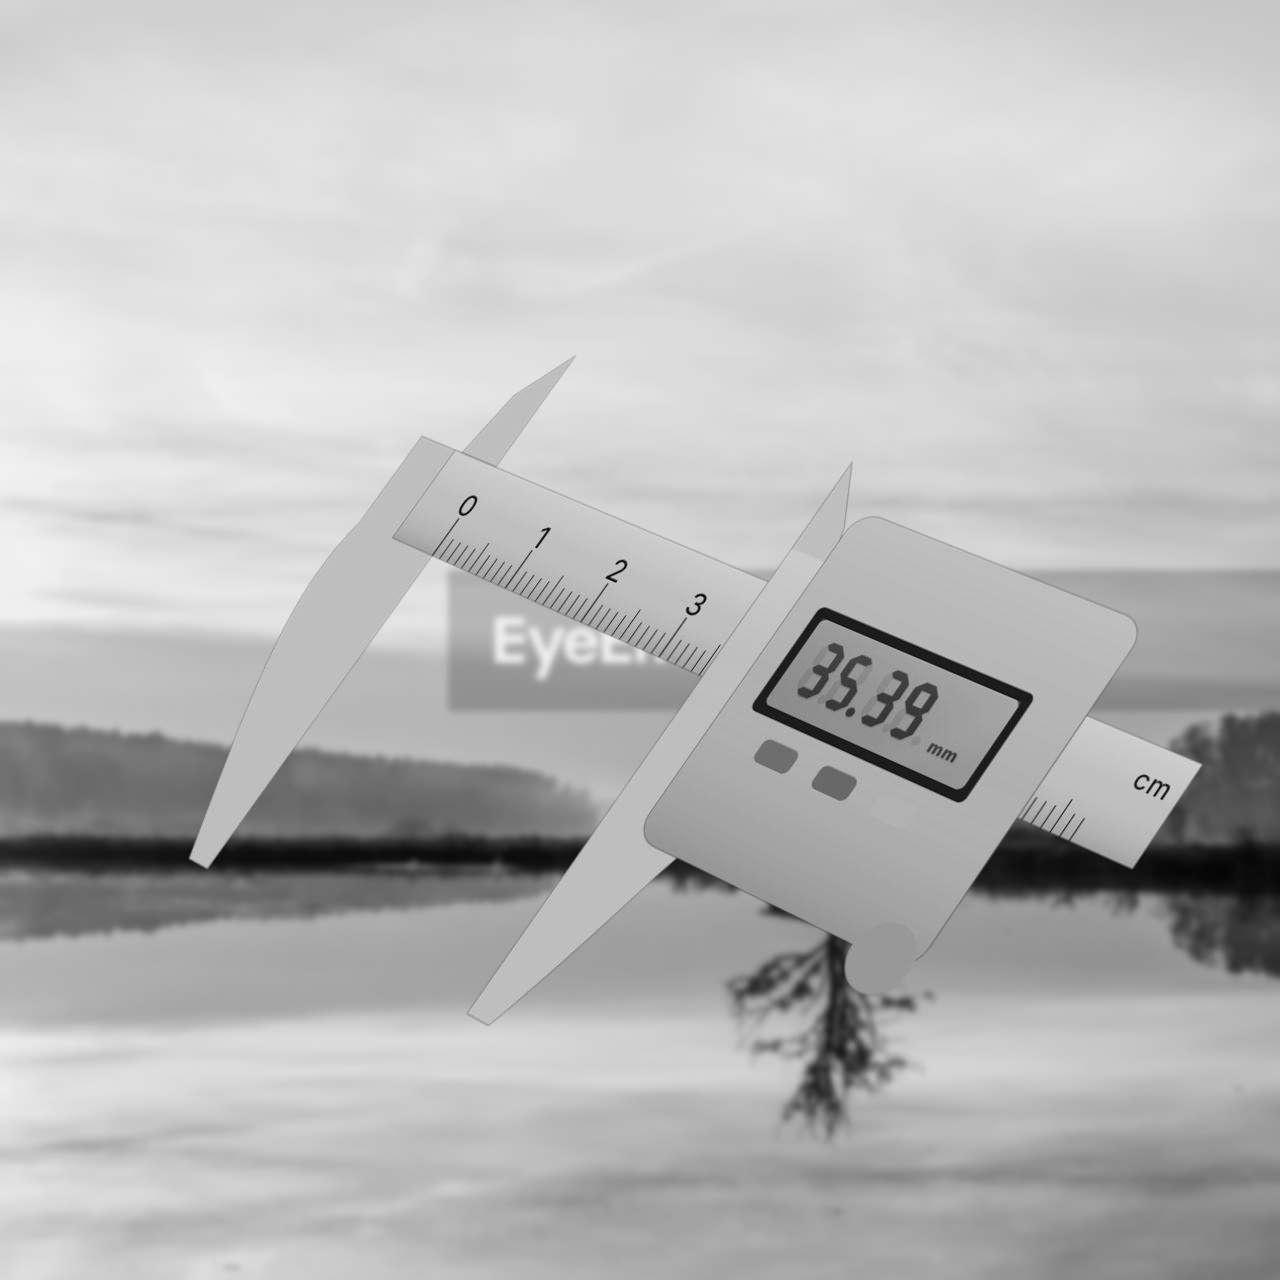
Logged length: 35.39
